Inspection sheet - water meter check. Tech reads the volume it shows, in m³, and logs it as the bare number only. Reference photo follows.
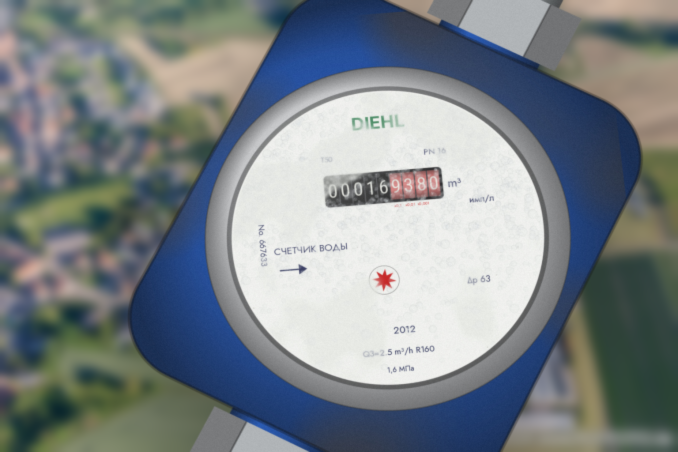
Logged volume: 16.9380
